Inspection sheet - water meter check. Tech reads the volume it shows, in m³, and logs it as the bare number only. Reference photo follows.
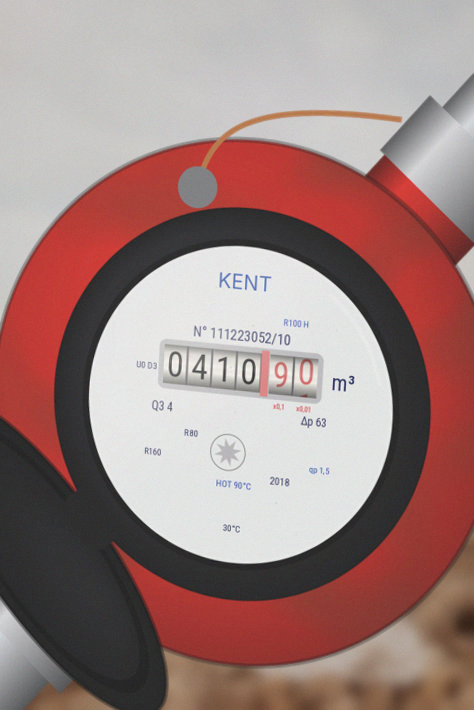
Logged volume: 410.90
